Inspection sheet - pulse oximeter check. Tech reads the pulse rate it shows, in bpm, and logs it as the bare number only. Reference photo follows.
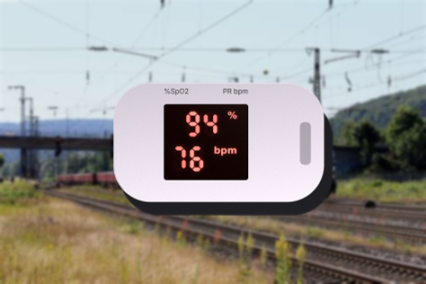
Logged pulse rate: 76
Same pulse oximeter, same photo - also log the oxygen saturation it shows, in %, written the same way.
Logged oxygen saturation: 94
